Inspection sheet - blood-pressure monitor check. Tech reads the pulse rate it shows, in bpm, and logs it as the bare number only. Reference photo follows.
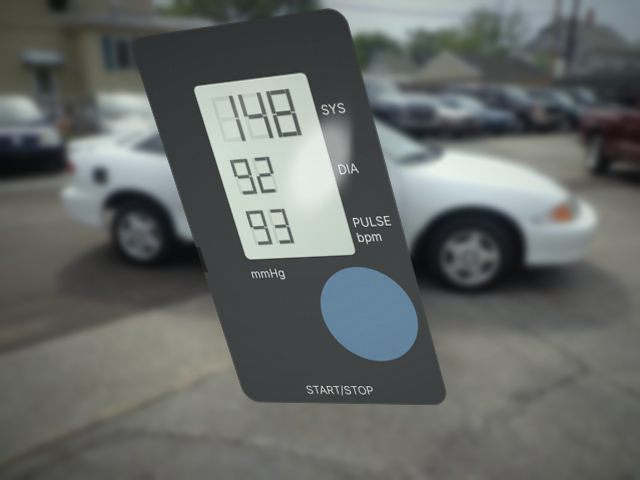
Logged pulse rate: 93
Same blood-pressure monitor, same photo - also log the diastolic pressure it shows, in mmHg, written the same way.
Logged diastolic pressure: 92
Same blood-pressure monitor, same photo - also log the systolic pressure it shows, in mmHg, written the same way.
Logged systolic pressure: 148
